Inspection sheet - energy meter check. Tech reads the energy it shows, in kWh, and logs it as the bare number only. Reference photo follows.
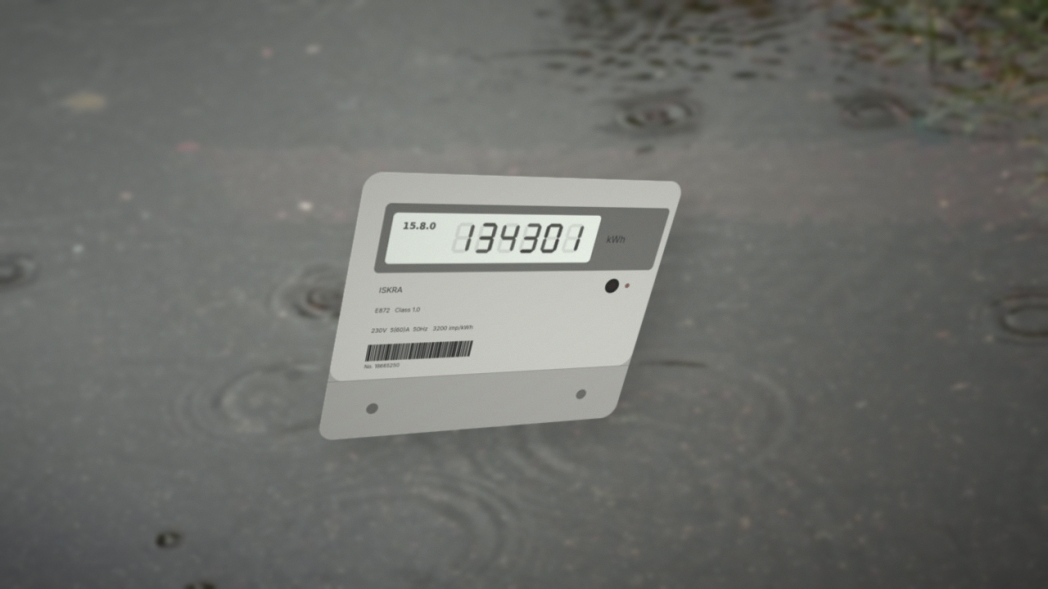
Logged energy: 134301
